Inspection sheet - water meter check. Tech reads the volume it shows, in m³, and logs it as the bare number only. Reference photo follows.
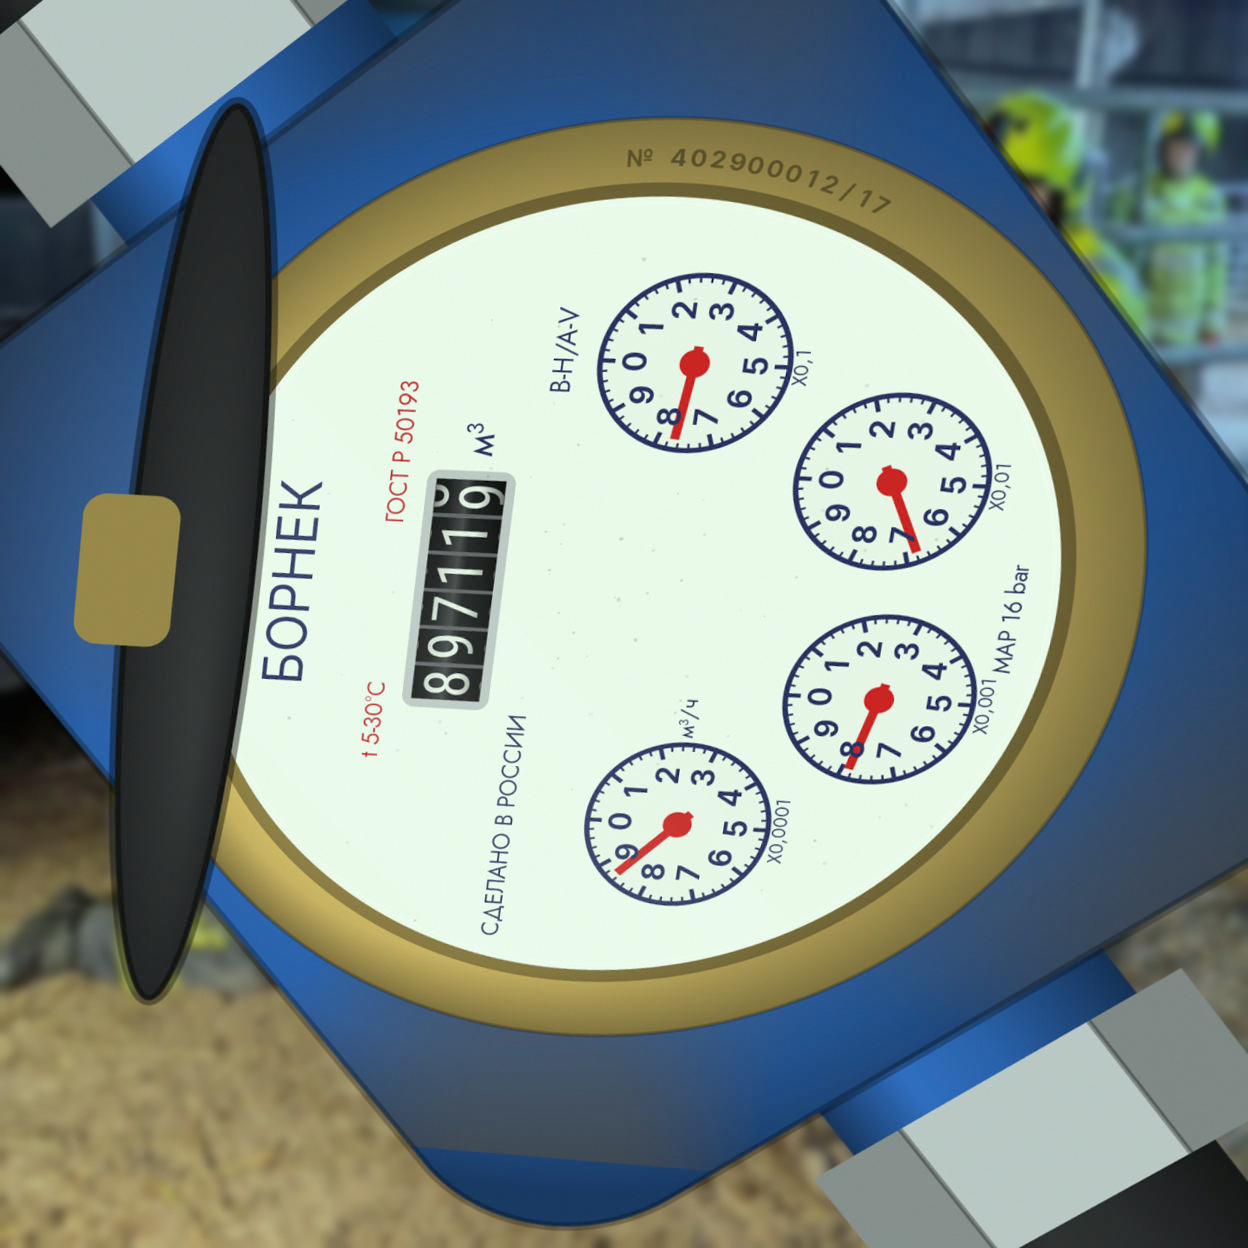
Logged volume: 897118.7678
